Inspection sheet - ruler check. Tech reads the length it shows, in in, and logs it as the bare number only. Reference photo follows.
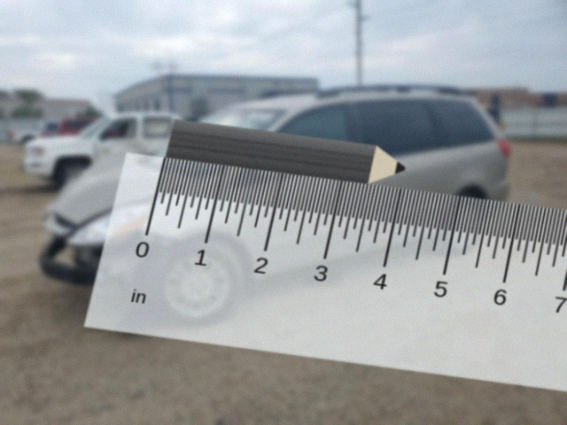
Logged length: 4
